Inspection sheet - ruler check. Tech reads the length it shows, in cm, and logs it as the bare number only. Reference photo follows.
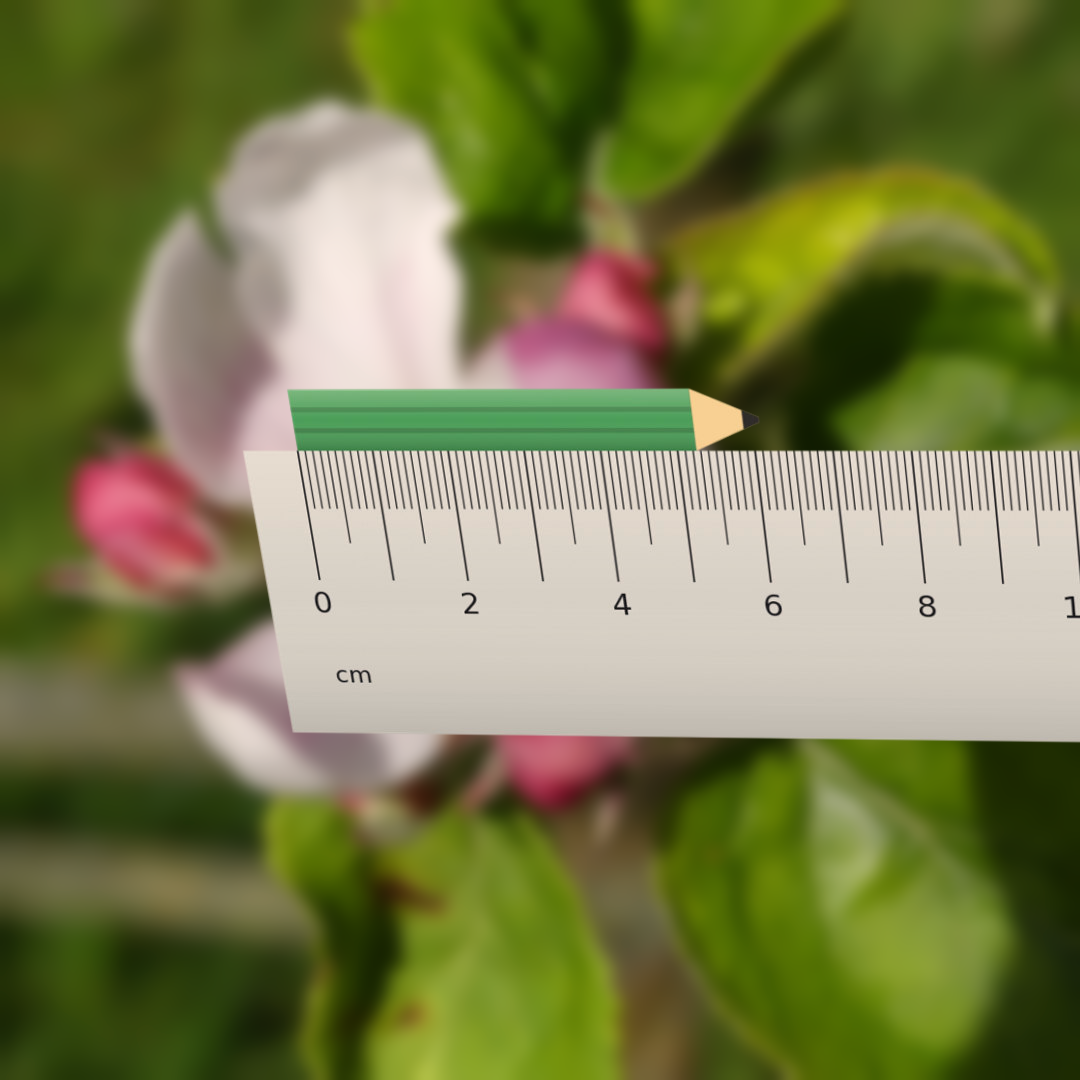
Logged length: 6.1
